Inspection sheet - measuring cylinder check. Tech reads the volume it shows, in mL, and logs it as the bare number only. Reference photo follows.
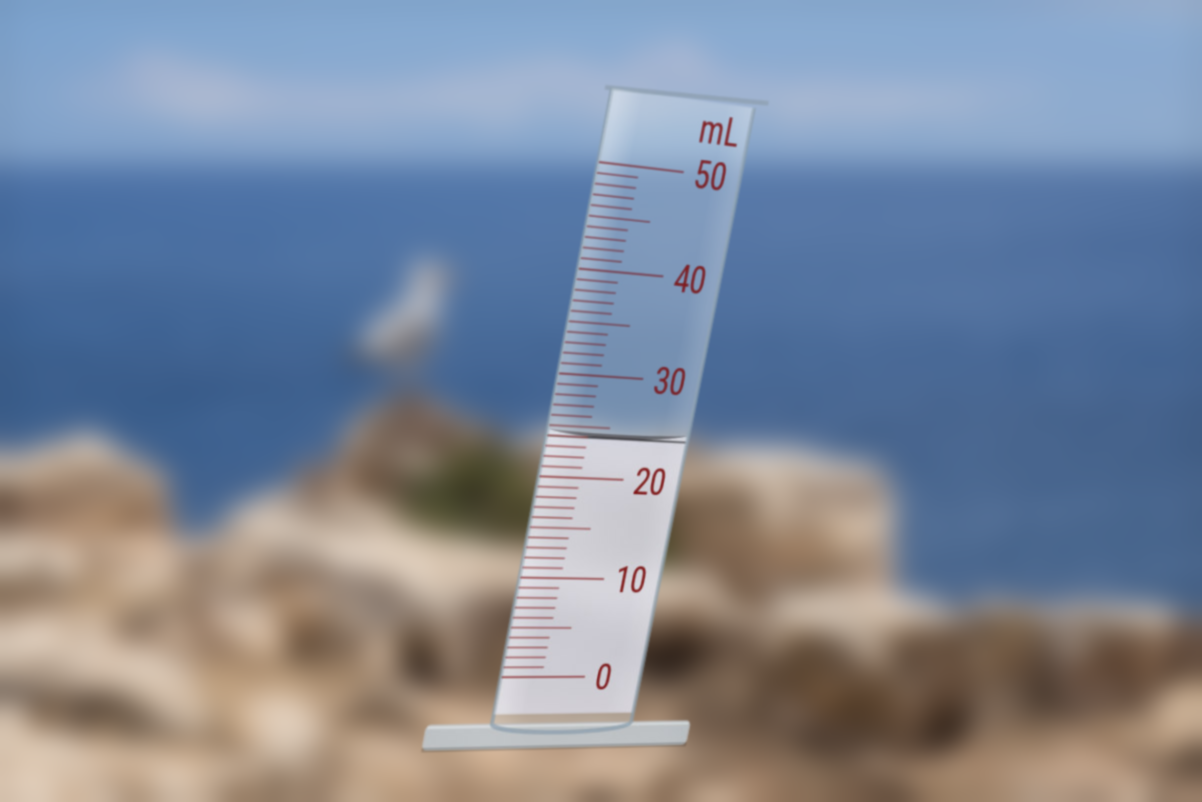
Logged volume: 24
